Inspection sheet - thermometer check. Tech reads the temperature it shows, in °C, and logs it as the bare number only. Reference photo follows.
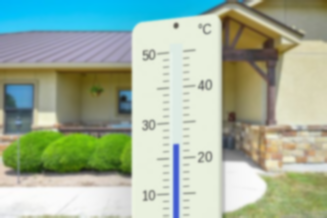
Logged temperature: 24
